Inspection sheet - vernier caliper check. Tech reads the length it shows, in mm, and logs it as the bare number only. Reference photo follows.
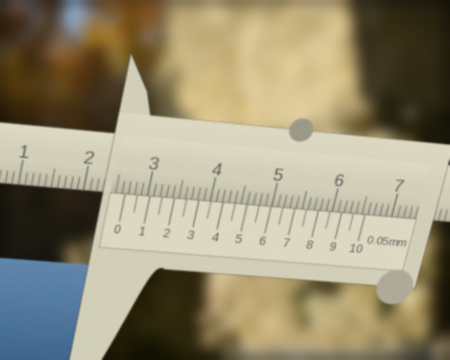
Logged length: 26.5
